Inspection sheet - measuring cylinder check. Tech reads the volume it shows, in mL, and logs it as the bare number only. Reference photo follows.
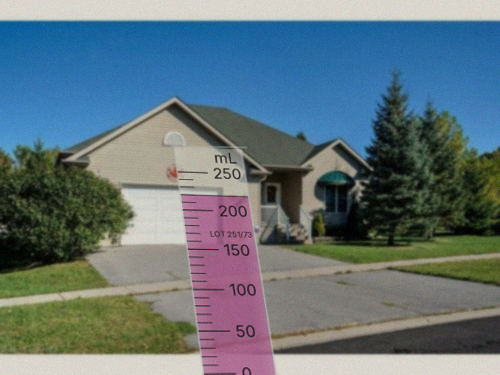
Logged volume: 220
